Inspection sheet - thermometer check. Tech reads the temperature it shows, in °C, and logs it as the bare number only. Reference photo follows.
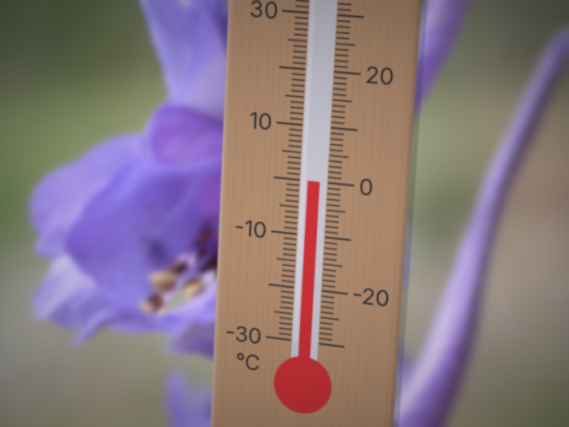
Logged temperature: 0
